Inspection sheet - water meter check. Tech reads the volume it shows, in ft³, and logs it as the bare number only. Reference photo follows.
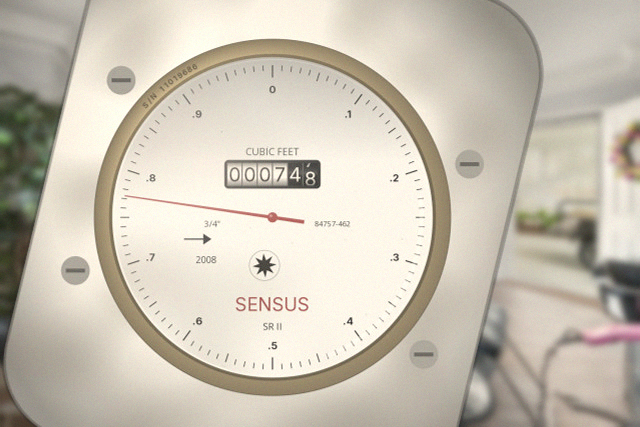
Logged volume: 747.77
